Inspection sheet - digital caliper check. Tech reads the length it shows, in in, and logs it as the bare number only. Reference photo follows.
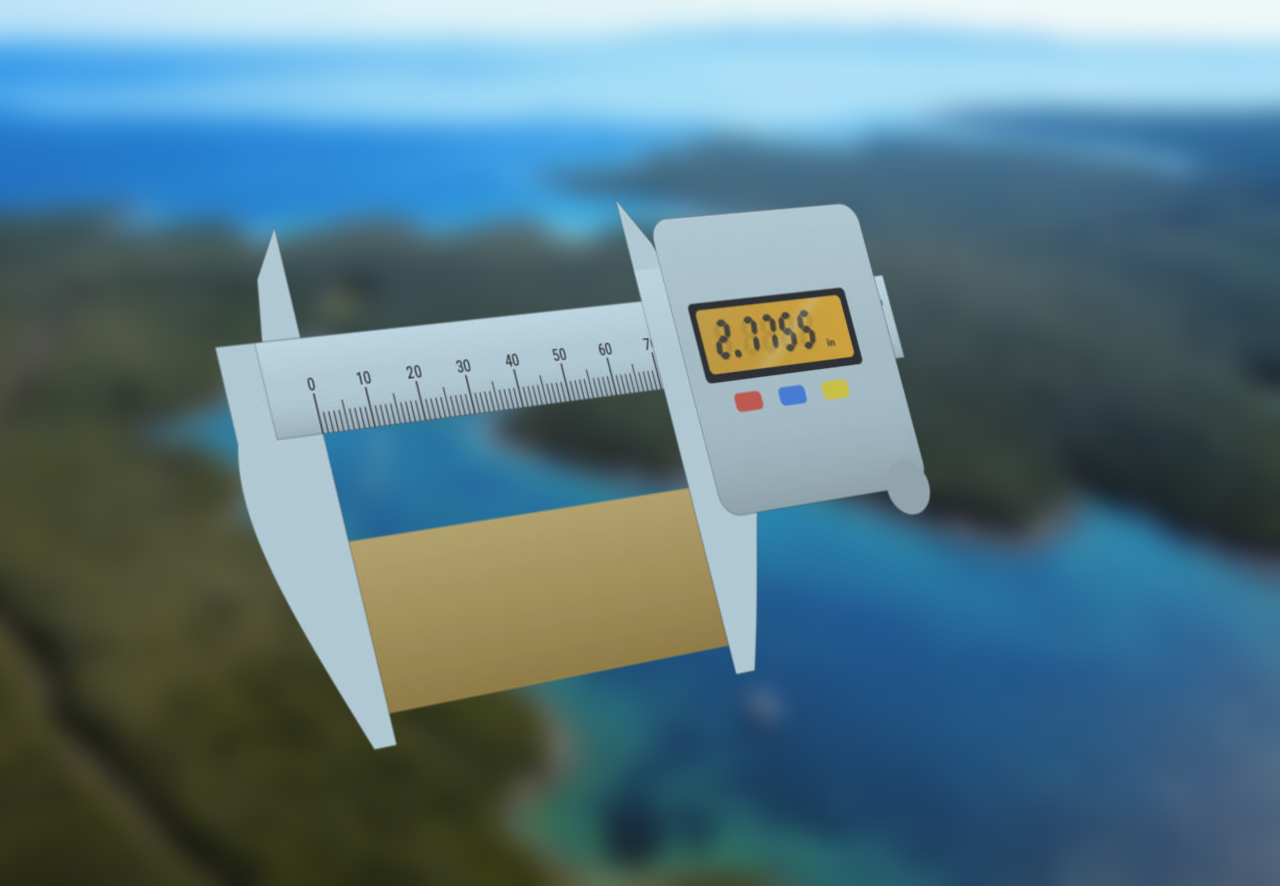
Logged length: 2.7755
